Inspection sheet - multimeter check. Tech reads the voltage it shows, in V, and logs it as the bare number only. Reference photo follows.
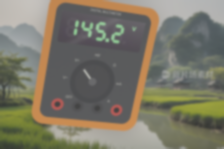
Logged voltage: 145.2
